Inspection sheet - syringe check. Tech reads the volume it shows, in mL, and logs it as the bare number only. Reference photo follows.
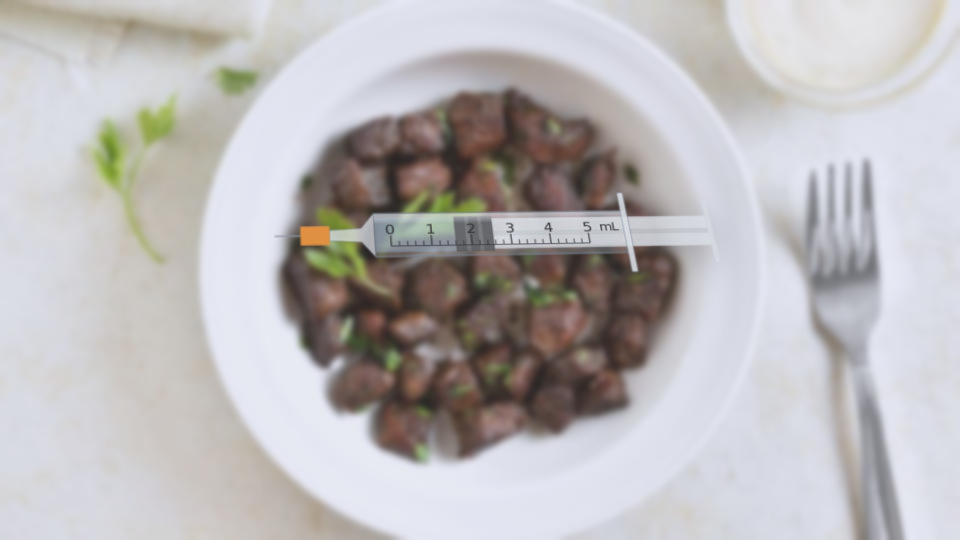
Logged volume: 1.6
